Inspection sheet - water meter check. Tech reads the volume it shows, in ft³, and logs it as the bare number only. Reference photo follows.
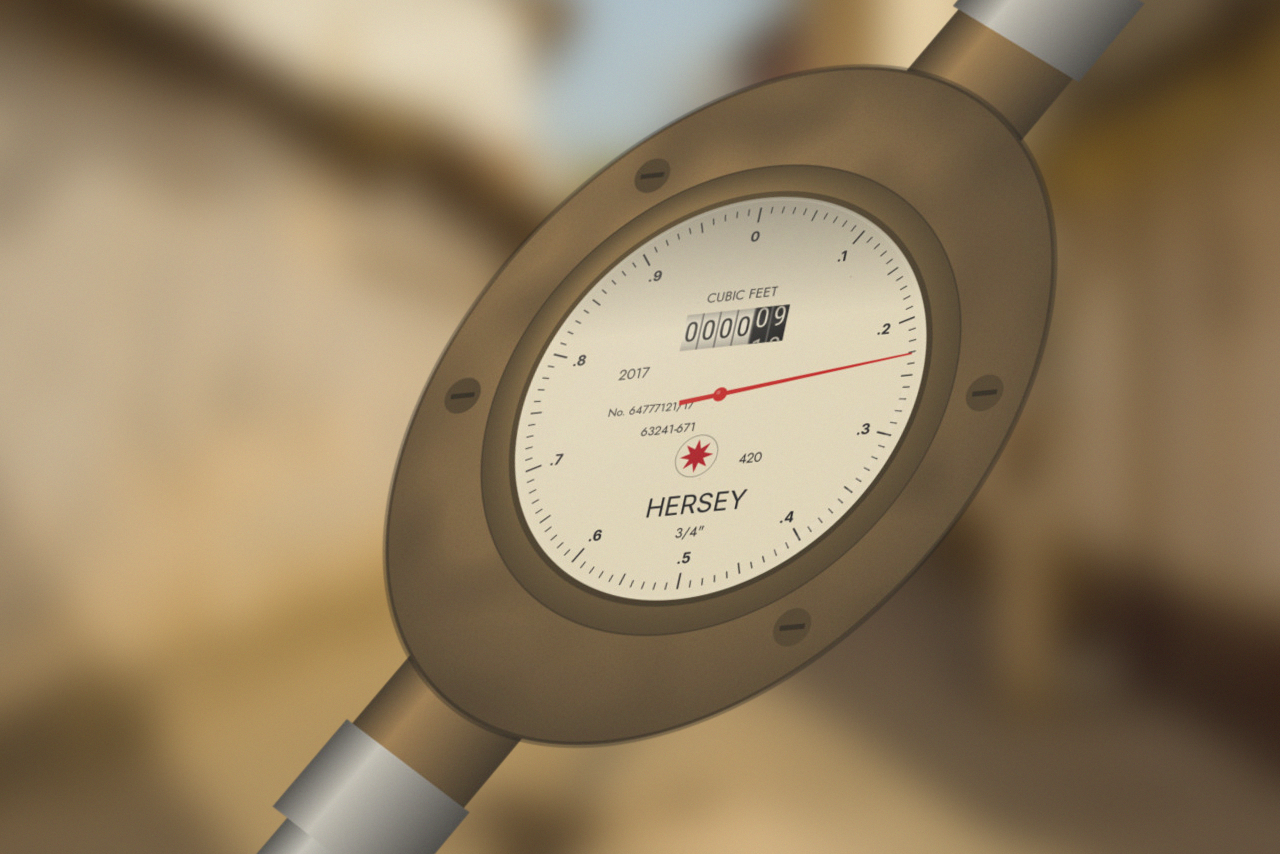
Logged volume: 9.23
